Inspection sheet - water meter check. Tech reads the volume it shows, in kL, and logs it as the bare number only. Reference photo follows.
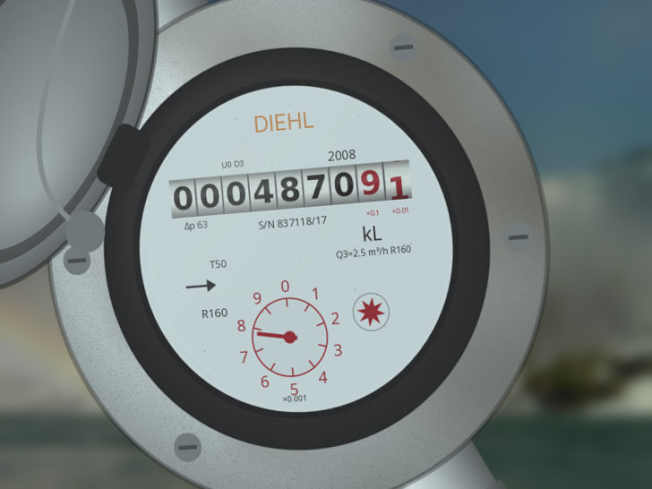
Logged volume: 4870.907
